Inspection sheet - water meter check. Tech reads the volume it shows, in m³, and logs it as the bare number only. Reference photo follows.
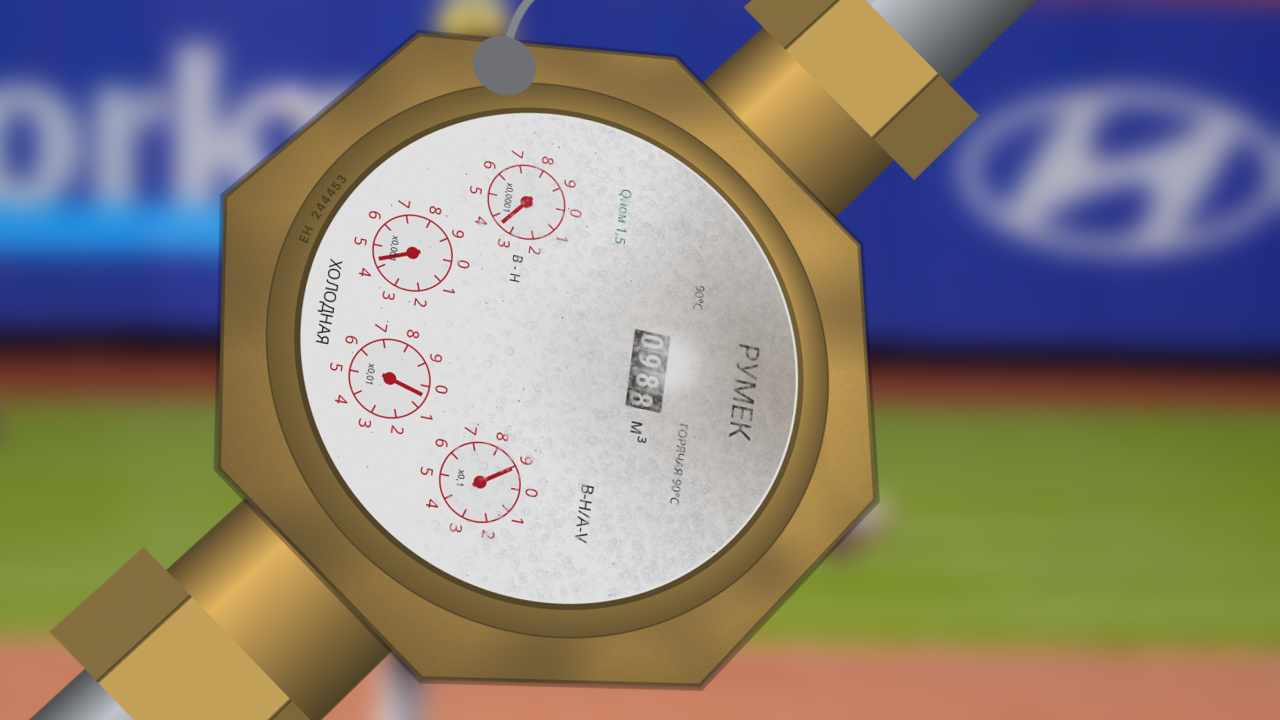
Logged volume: 987.9043
